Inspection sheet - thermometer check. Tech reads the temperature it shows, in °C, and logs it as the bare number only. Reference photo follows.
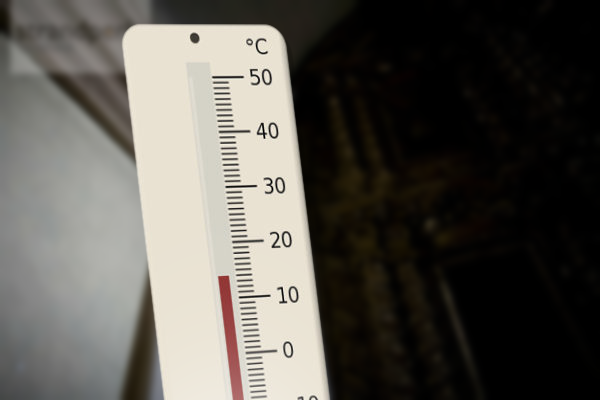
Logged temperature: 14
